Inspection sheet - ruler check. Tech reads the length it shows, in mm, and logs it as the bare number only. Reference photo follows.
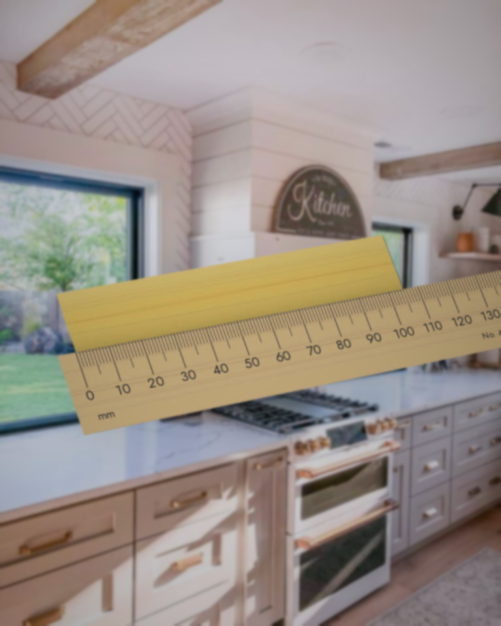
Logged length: 105
